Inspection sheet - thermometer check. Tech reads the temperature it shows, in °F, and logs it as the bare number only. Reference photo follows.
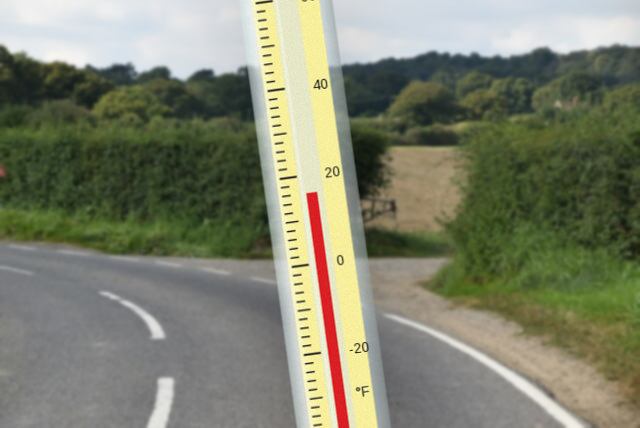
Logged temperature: 16
